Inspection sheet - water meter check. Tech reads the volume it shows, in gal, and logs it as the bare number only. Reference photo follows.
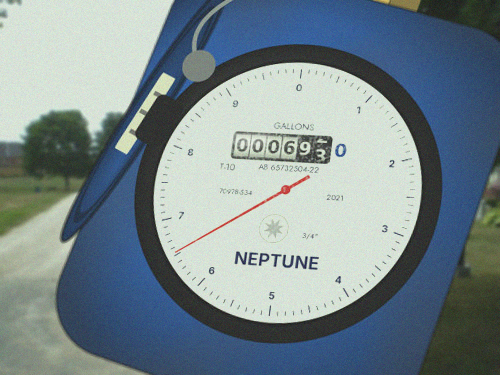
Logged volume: 6926.5
